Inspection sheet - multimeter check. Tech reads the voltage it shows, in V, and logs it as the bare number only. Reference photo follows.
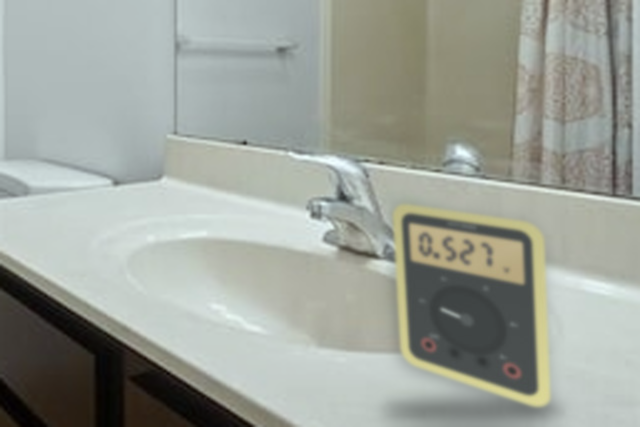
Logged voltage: 0.527
